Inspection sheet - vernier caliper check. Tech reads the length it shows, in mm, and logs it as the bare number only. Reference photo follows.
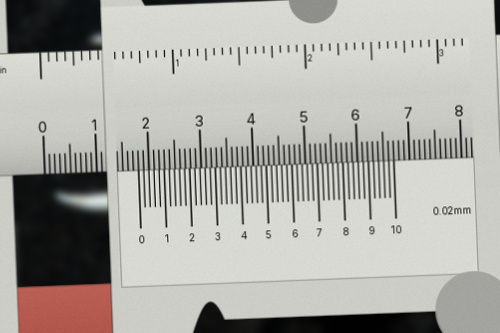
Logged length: 18.0
